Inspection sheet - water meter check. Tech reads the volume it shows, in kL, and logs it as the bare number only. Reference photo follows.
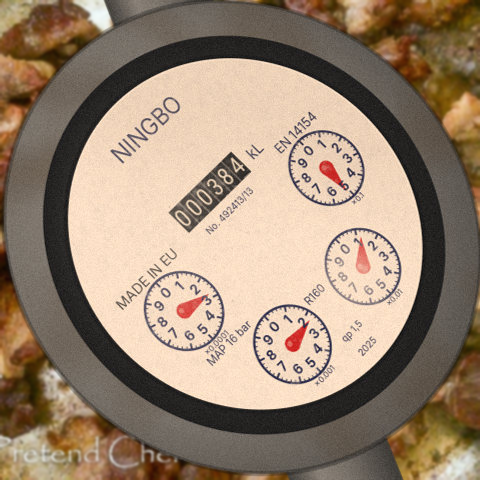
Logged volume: 384.5122
